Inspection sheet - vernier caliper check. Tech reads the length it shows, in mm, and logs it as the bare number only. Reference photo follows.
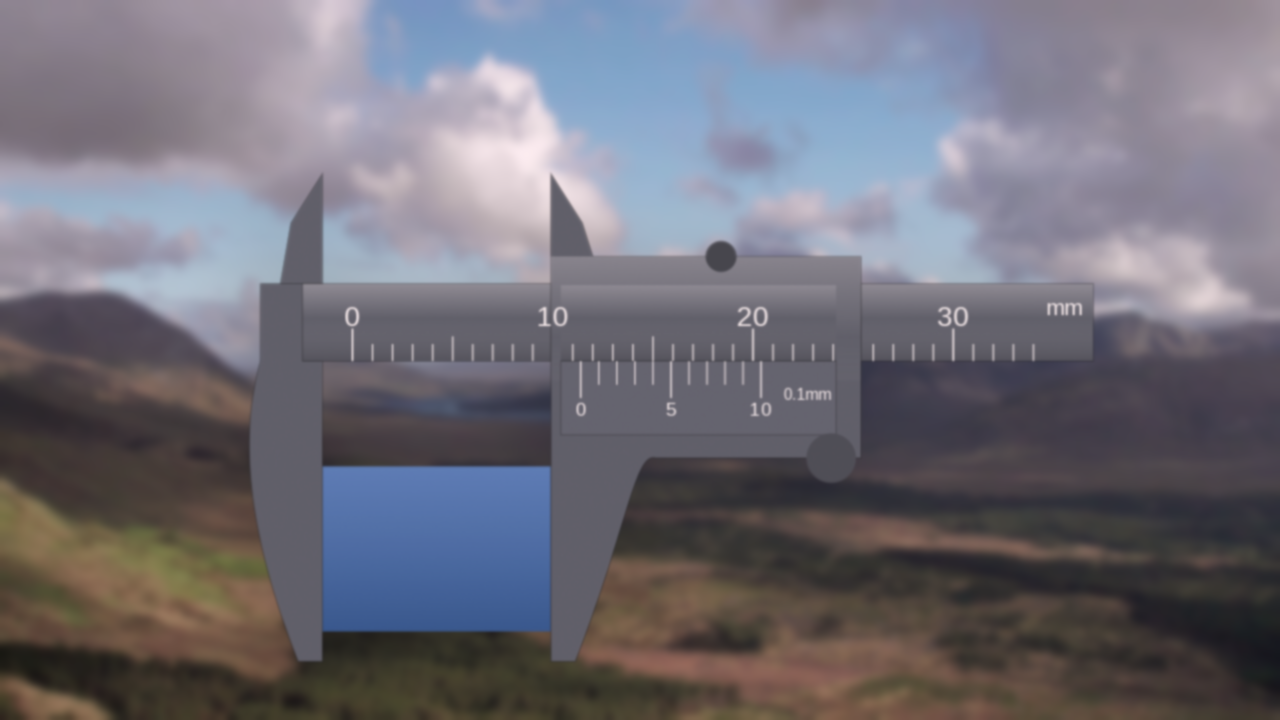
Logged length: 11.4
